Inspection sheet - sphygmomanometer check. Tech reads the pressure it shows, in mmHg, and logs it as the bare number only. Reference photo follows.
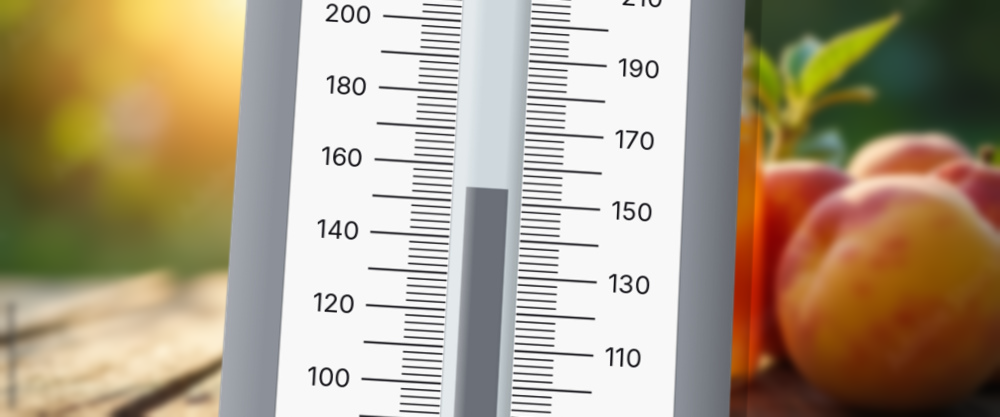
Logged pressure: 154
